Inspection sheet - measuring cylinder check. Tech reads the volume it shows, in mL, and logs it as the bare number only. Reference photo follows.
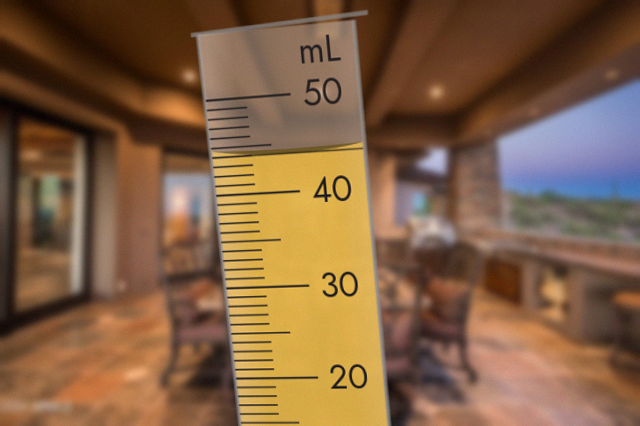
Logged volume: 44
